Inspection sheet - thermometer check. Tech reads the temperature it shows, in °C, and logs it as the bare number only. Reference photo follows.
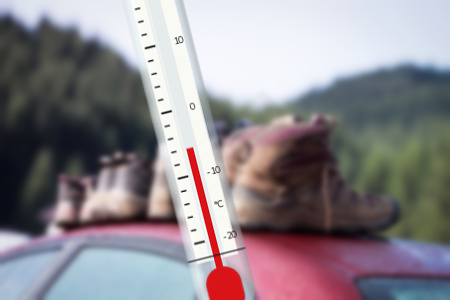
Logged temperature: -6
